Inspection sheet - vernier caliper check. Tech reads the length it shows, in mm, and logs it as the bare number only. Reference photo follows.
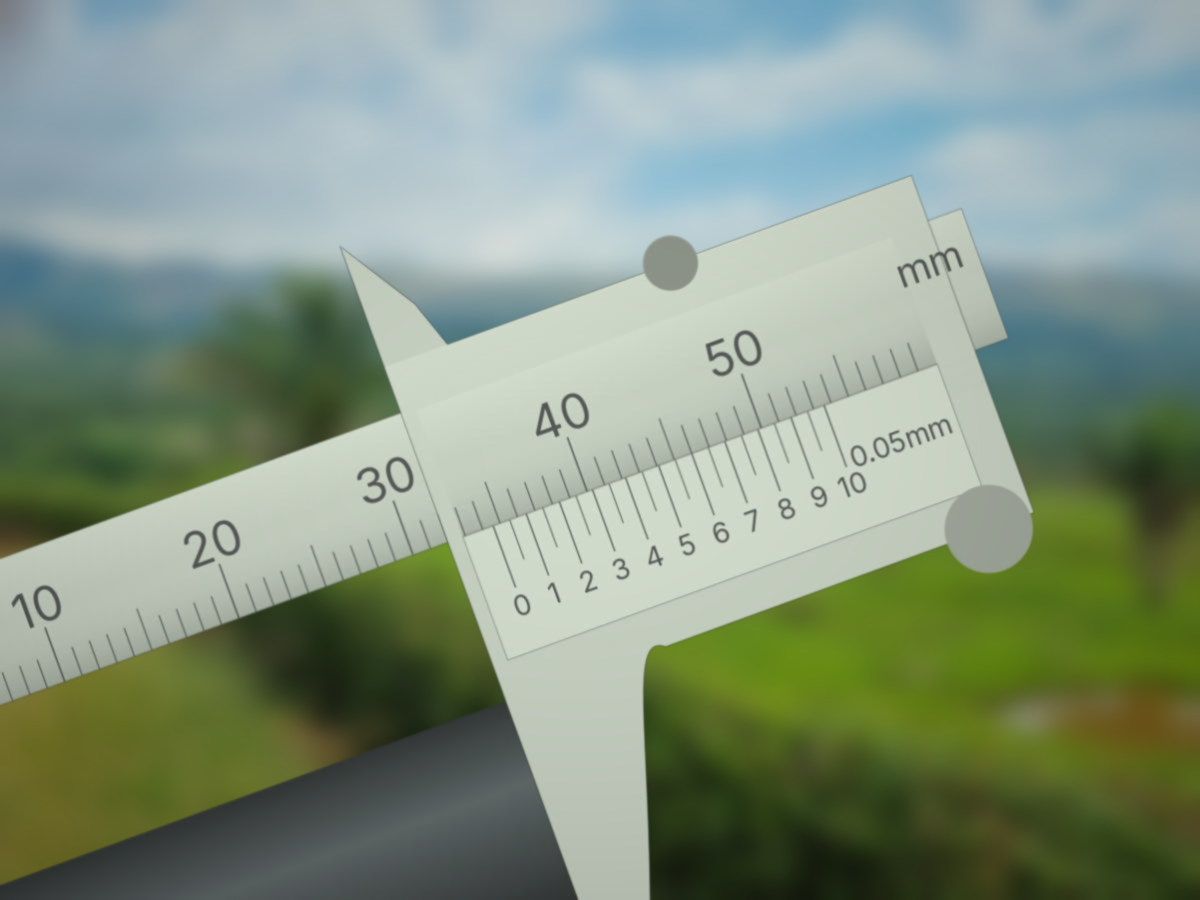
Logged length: 34.6
